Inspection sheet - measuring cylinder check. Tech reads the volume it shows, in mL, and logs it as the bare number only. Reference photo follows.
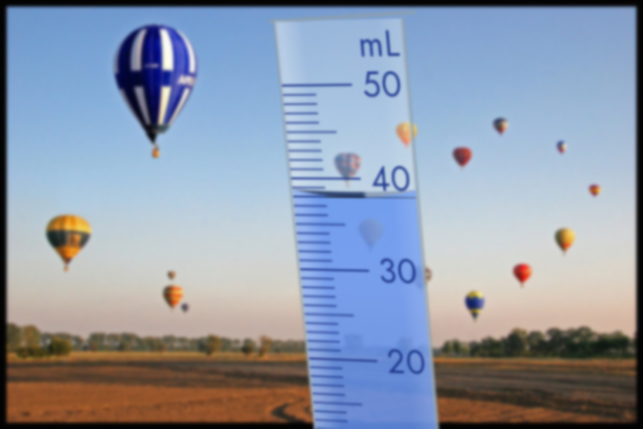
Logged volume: 38
